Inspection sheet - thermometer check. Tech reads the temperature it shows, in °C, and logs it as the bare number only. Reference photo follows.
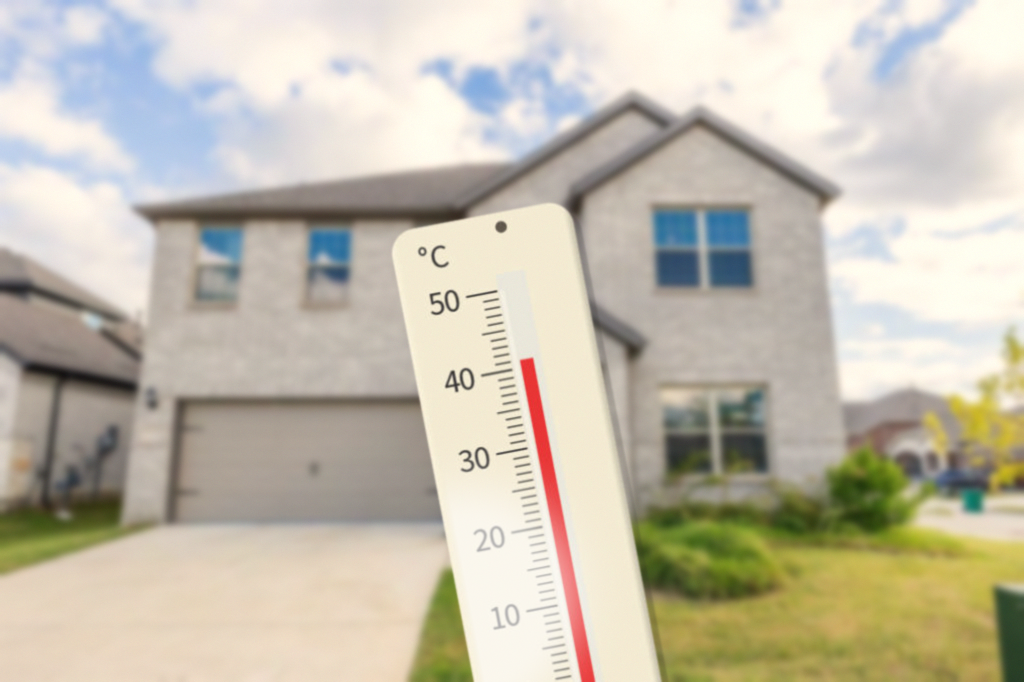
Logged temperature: 41
